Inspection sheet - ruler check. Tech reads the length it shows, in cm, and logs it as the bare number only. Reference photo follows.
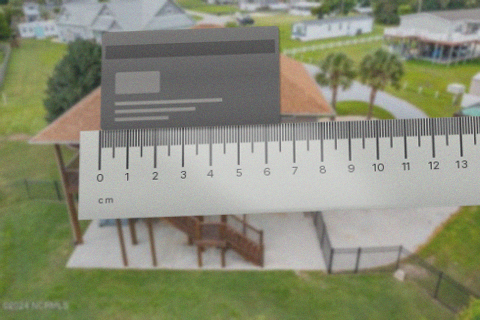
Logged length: 6.5
